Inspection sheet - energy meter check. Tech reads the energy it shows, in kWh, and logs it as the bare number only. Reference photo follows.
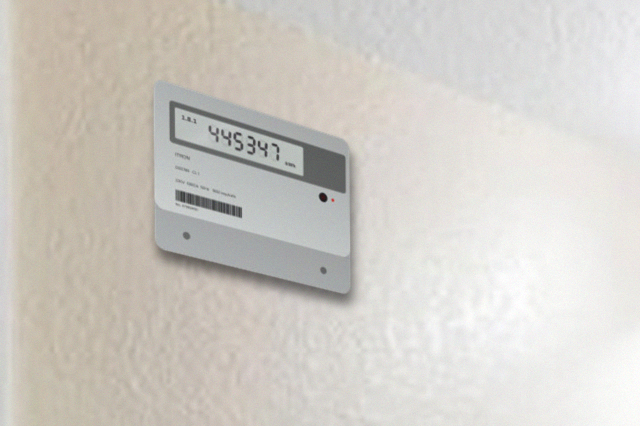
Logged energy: 445347
